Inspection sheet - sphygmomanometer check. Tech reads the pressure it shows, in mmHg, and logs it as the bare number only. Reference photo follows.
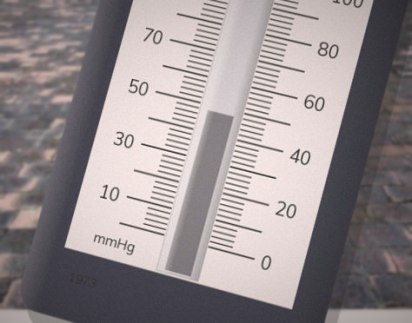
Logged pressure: 48
